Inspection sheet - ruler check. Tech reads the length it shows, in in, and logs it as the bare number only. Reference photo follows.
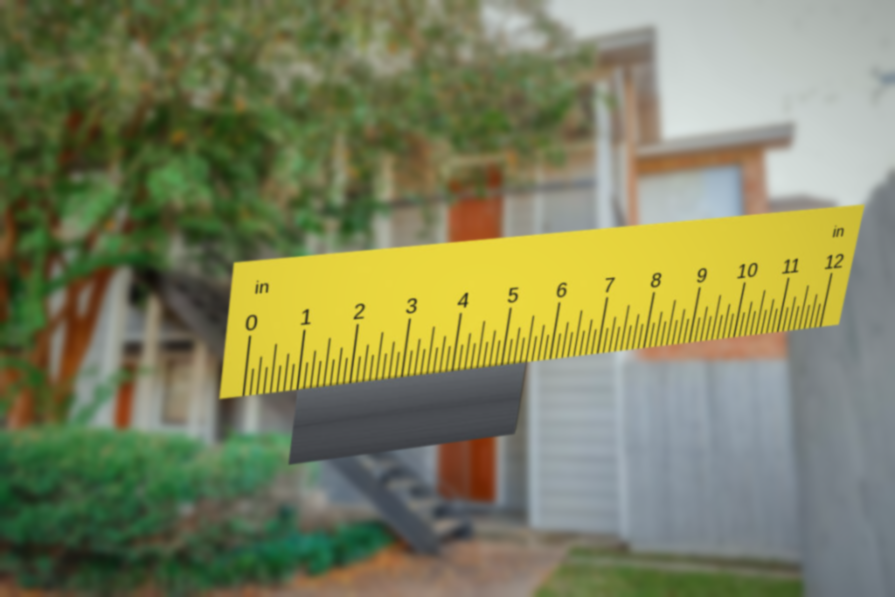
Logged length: 4.5
